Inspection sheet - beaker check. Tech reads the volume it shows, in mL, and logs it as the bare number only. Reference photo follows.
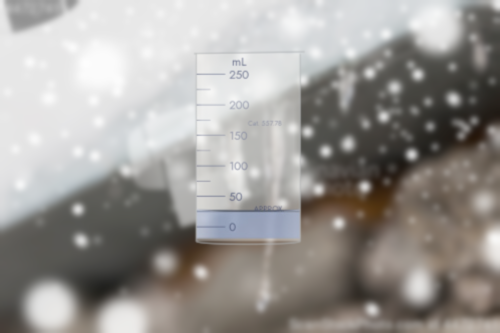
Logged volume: 25
